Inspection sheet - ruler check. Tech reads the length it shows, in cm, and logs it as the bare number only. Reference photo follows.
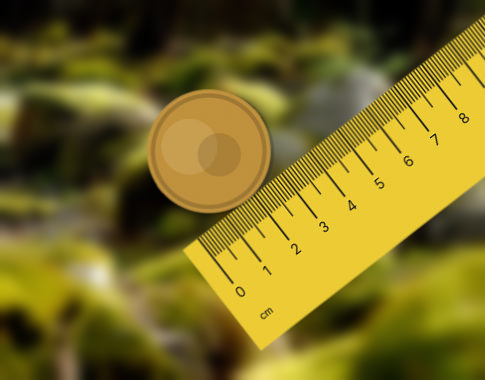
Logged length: 3.5
